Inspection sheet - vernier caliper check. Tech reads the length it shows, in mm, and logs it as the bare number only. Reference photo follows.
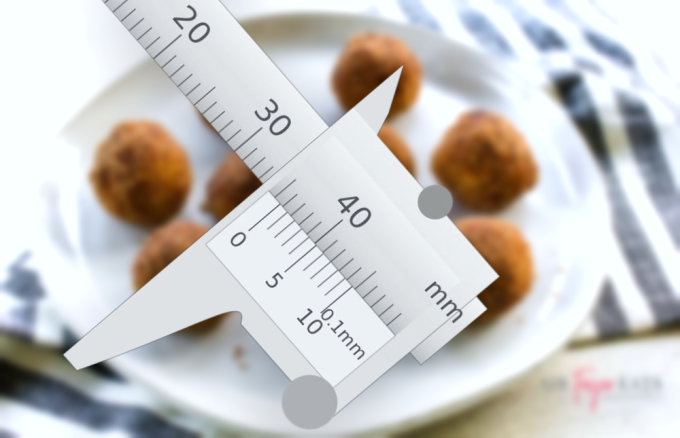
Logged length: 35.7
